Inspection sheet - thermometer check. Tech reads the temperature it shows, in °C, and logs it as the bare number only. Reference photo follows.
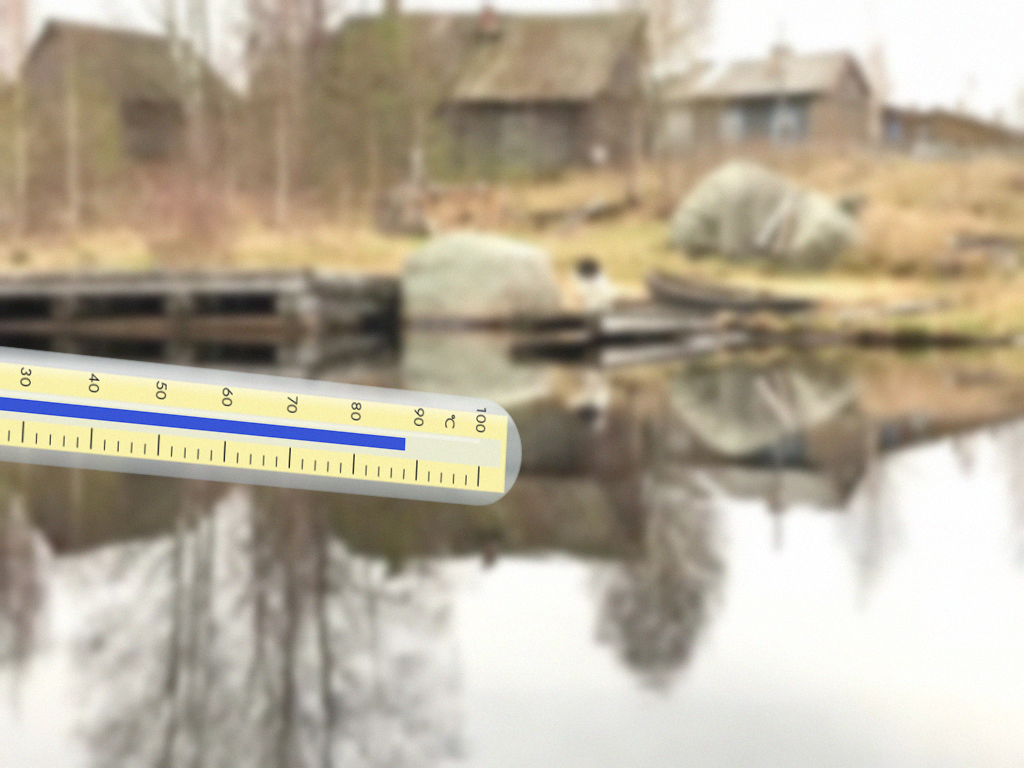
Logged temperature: 88
